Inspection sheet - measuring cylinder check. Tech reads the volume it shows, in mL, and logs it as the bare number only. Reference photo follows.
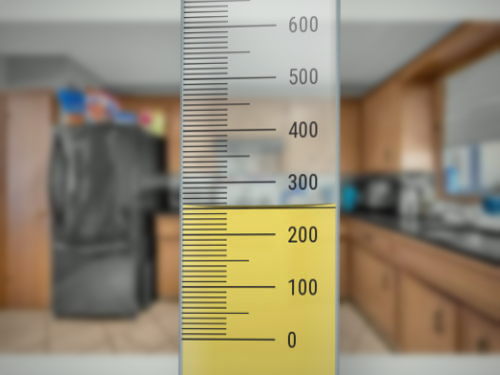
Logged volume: 250
